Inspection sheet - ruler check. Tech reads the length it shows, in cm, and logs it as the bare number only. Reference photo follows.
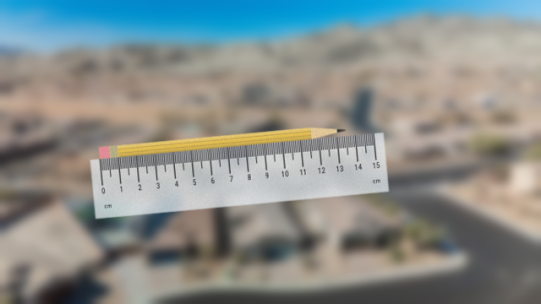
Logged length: 13.5
